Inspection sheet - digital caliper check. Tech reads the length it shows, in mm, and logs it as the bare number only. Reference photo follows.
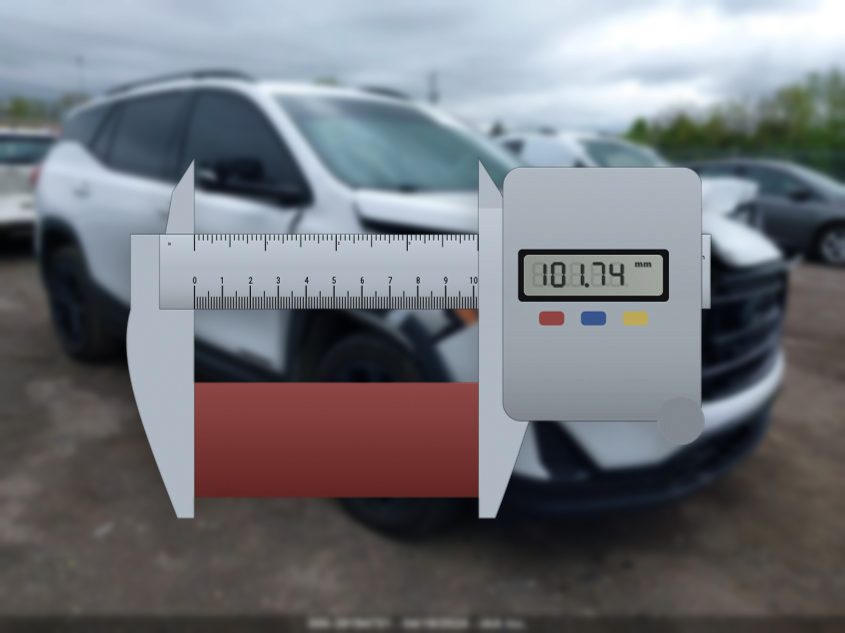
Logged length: 101.74
